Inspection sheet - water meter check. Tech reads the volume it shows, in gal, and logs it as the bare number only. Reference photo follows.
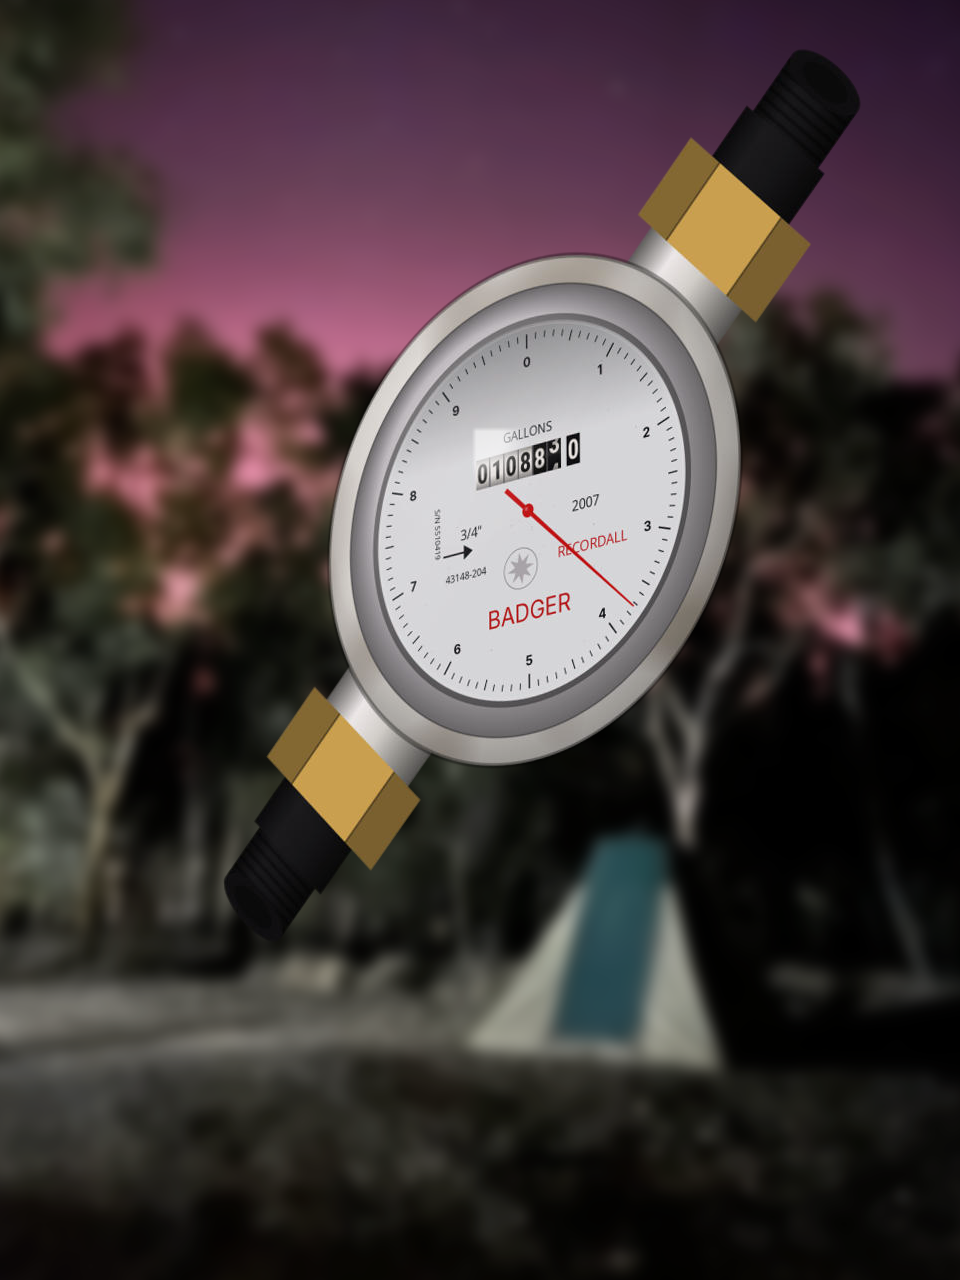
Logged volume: 108833.7
